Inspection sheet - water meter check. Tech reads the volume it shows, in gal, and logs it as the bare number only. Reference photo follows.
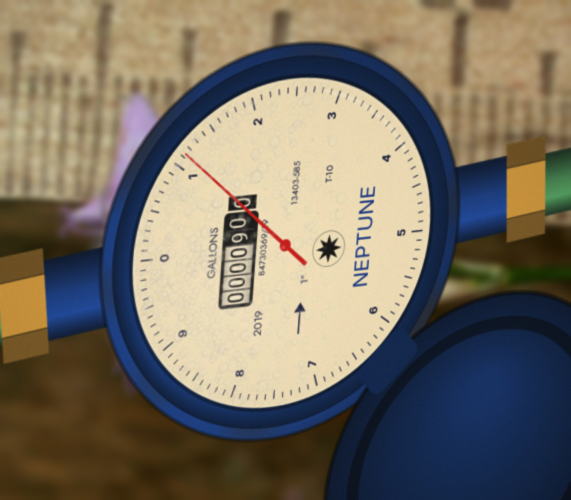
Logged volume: 901.1
